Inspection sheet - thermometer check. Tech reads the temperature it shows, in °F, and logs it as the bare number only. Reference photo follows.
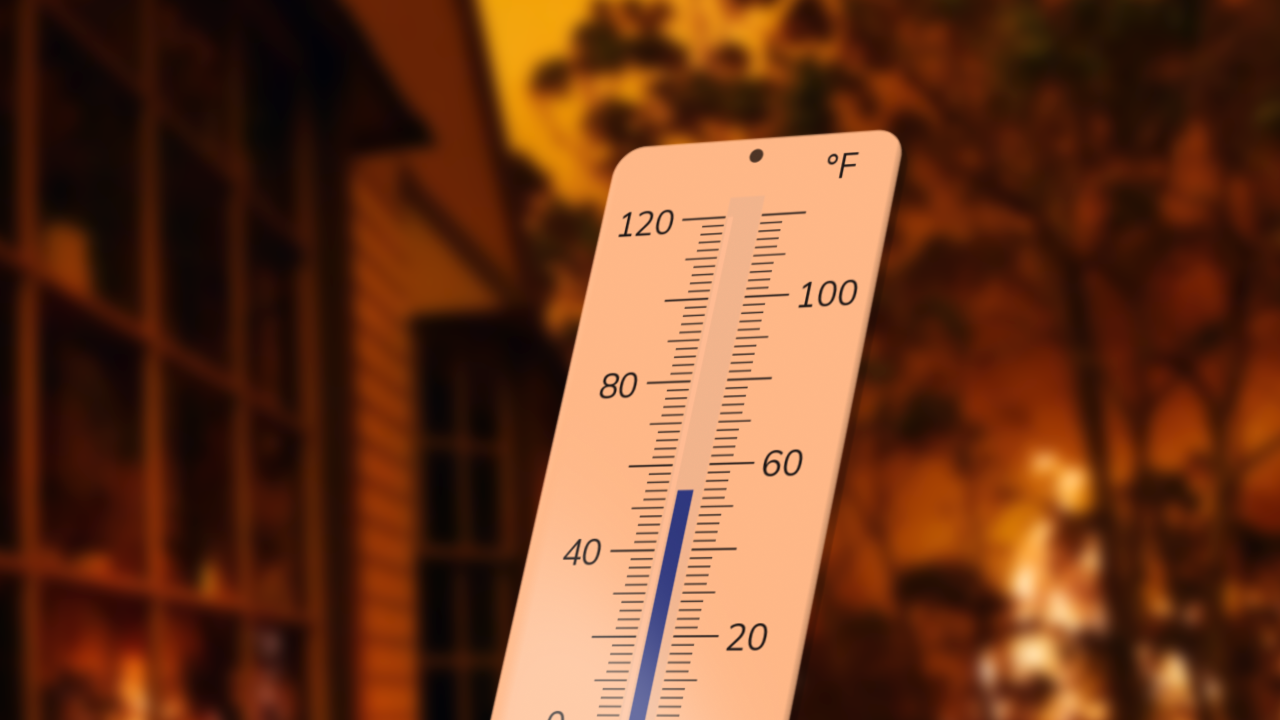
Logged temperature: 54
